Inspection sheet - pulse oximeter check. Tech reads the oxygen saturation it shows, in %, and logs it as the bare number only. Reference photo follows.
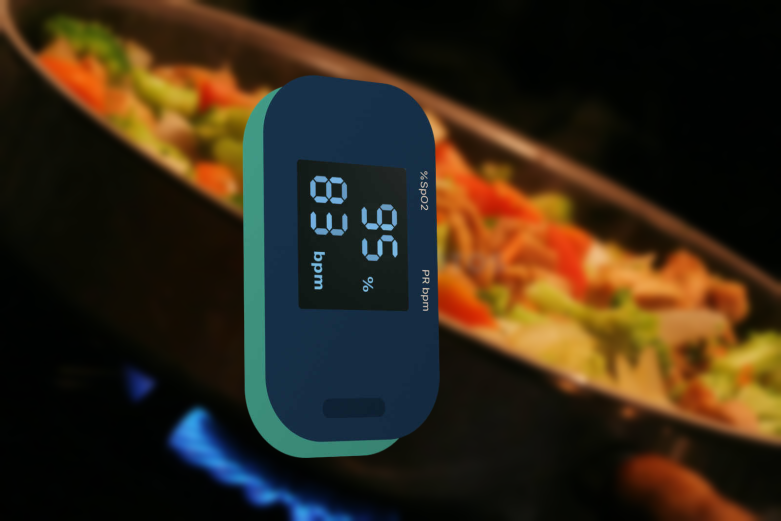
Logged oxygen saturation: 95
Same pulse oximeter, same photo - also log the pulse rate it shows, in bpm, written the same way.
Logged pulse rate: 83
